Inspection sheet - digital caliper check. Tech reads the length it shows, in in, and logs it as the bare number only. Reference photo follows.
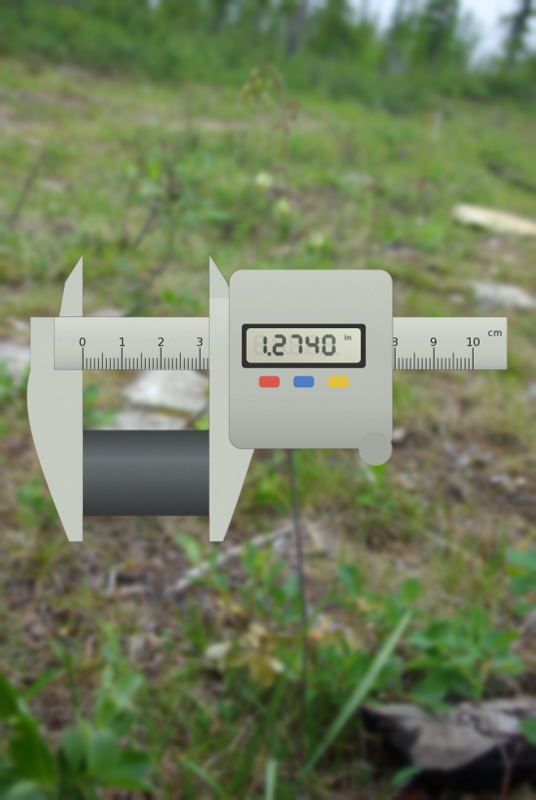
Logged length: 1.2740
